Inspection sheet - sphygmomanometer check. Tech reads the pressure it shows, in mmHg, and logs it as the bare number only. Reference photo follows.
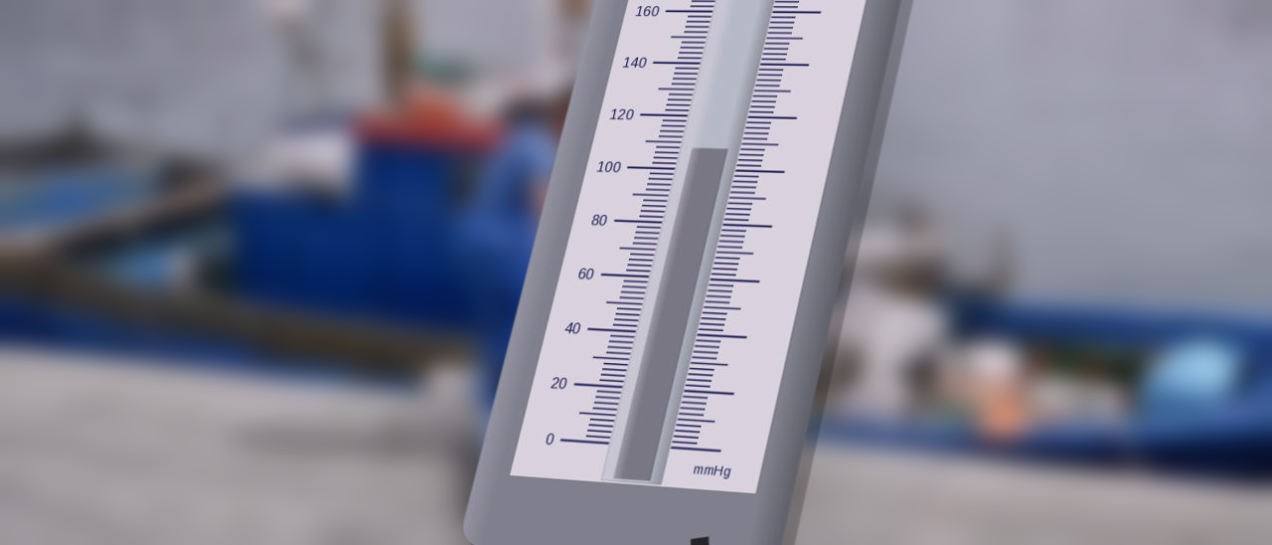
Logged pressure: 108
